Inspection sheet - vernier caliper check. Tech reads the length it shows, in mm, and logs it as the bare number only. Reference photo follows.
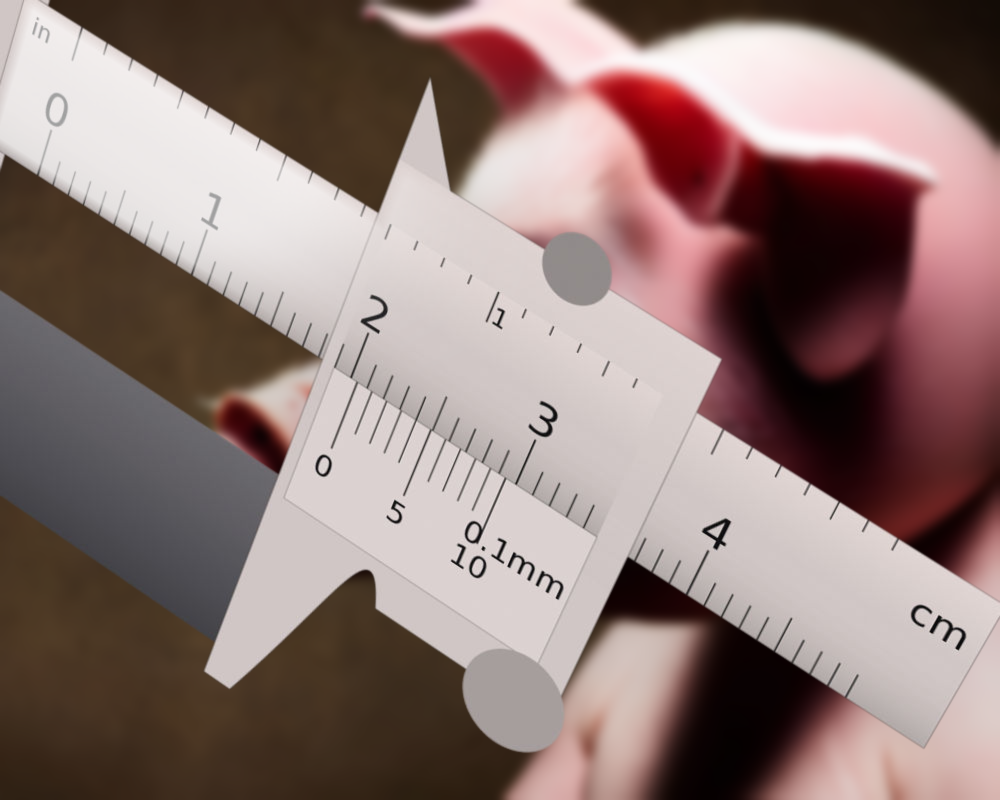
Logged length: 20.4
